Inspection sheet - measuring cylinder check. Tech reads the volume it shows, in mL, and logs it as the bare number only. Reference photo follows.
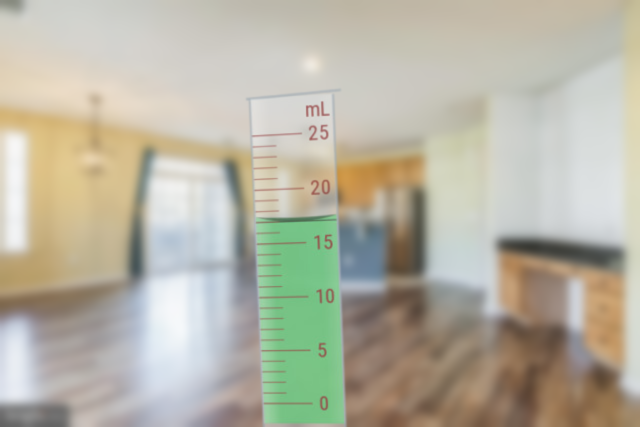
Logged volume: 17
